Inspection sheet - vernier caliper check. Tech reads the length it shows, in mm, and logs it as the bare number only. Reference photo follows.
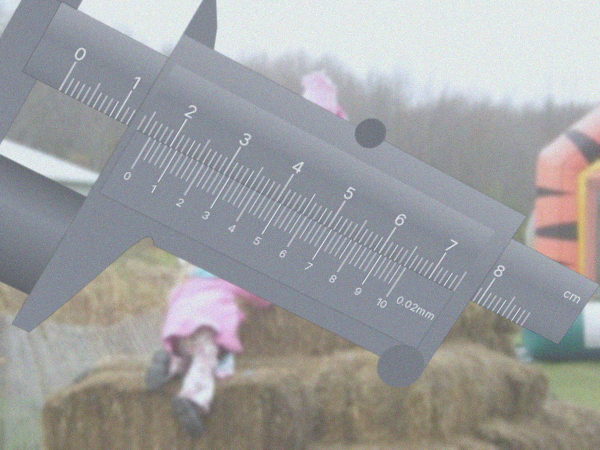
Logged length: 16.4
